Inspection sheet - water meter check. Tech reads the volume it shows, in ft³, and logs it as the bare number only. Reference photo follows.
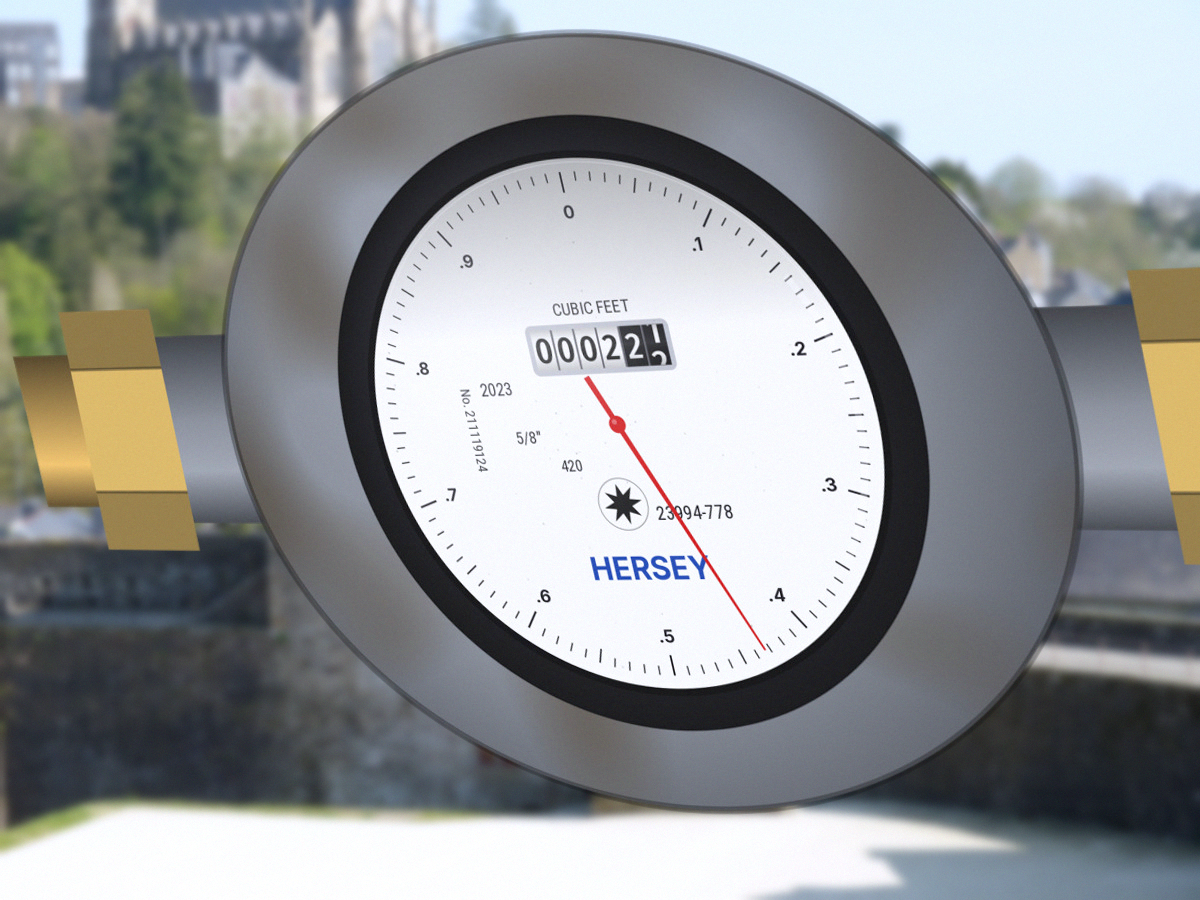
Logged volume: 221.43
